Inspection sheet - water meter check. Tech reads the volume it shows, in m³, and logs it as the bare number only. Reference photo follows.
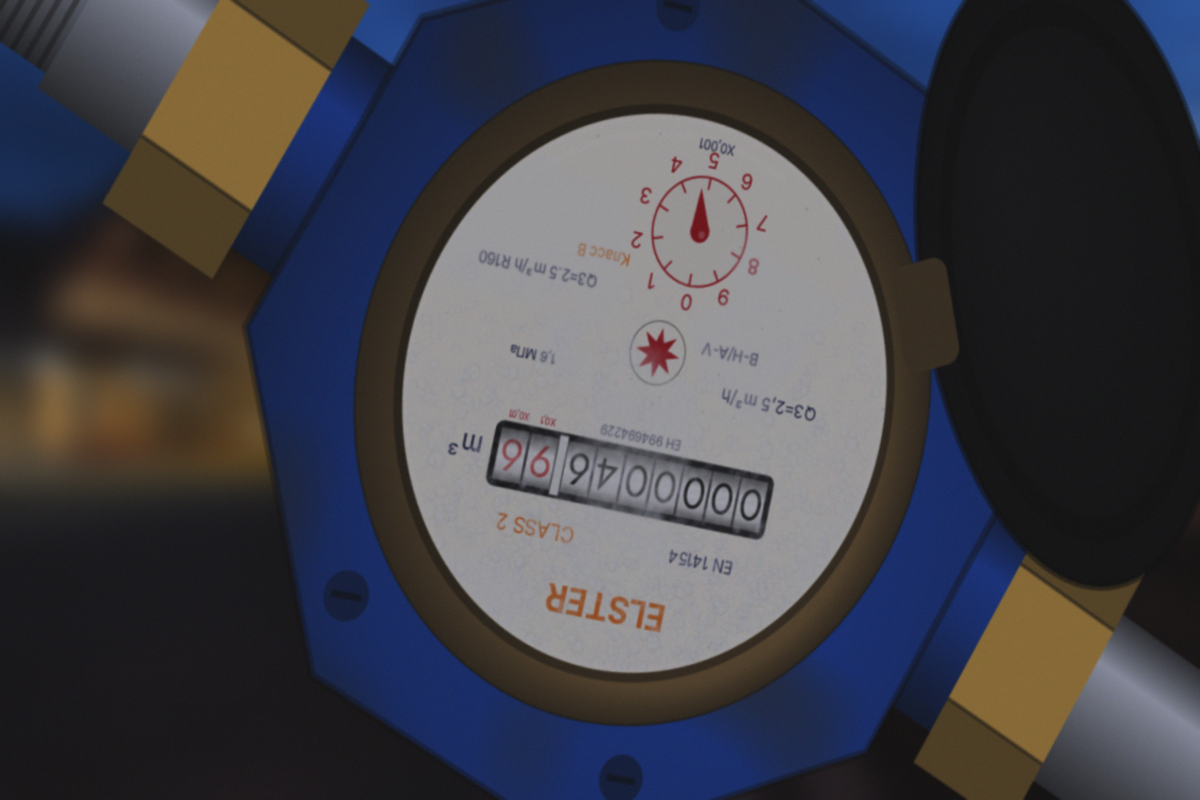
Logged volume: 46.964
